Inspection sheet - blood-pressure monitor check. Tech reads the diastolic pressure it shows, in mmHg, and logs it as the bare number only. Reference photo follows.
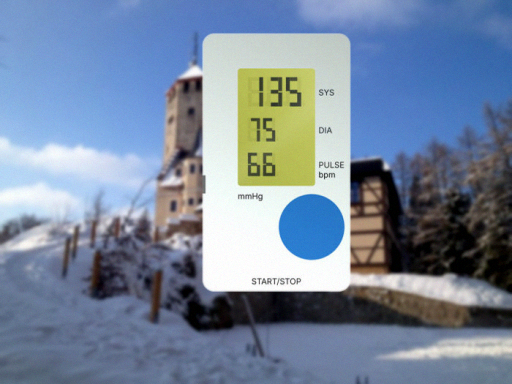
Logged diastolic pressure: 75
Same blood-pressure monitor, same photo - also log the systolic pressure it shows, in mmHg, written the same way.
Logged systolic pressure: 135
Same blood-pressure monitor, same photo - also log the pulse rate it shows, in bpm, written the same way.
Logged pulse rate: 66
